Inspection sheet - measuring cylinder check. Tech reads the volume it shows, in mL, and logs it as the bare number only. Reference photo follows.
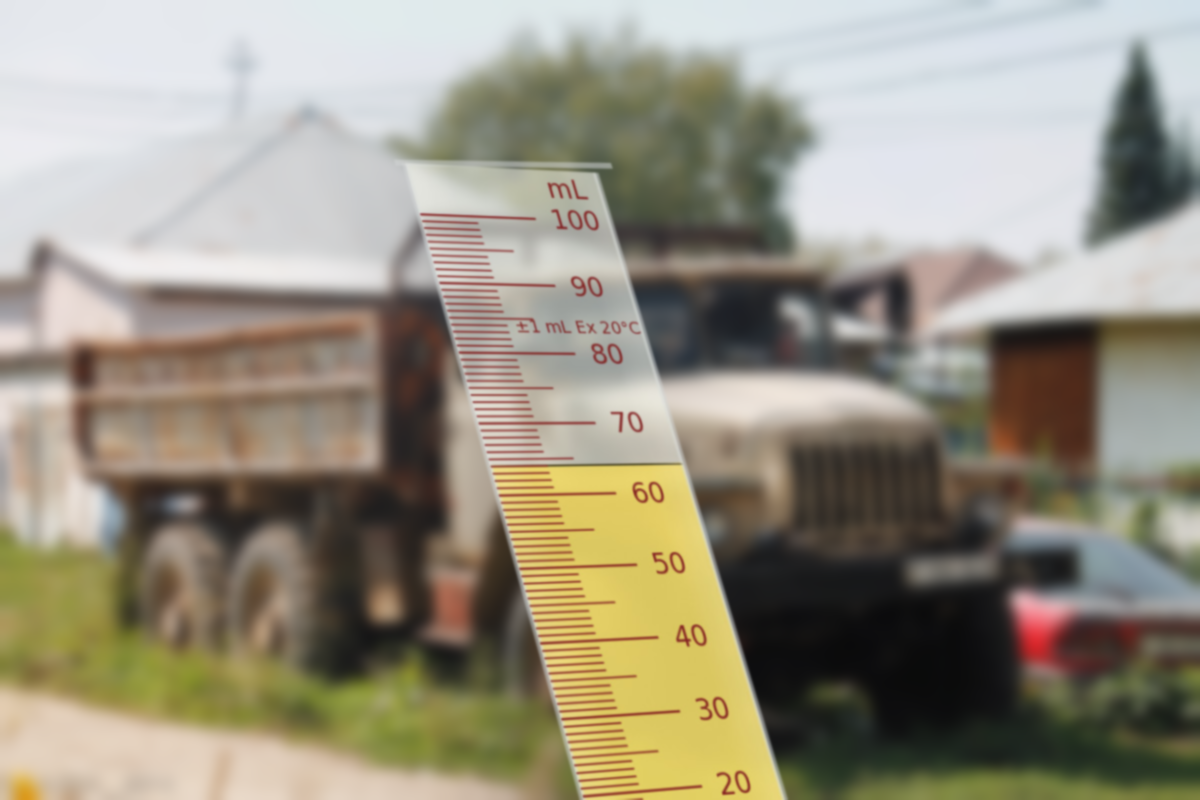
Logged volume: 64
